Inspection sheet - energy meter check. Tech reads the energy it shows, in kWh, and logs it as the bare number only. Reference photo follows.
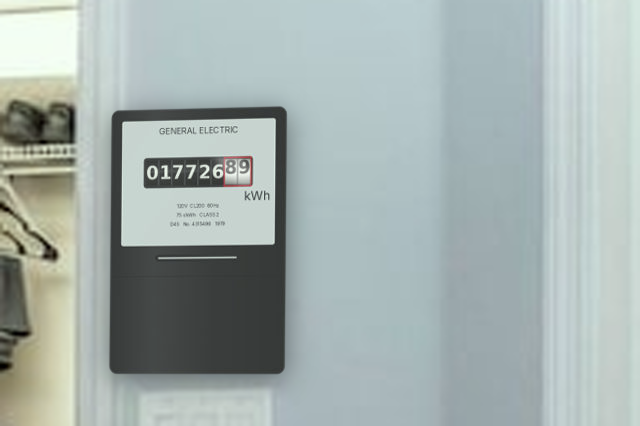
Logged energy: 17726.89
